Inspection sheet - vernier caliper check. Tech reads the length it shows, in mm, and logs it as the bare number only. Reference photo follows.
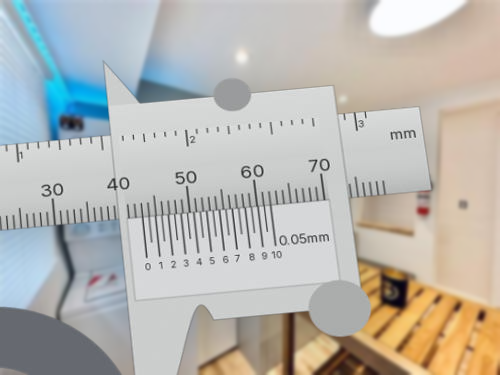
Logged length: 43.0
